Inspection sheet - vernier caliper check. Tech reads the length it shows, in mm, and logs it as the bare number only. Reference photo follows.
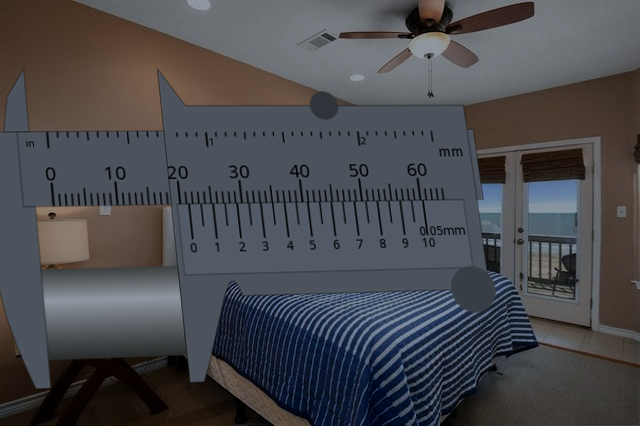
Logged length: 21.4
